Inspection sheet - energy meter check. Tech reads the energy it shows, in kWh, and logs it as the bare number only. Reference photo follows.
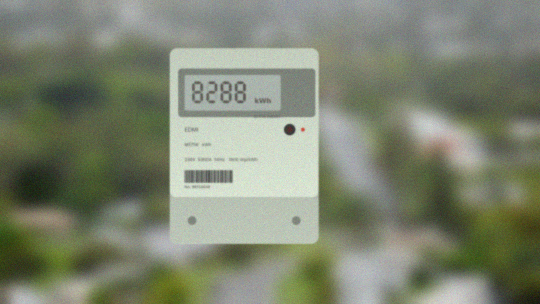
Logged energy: 8288
